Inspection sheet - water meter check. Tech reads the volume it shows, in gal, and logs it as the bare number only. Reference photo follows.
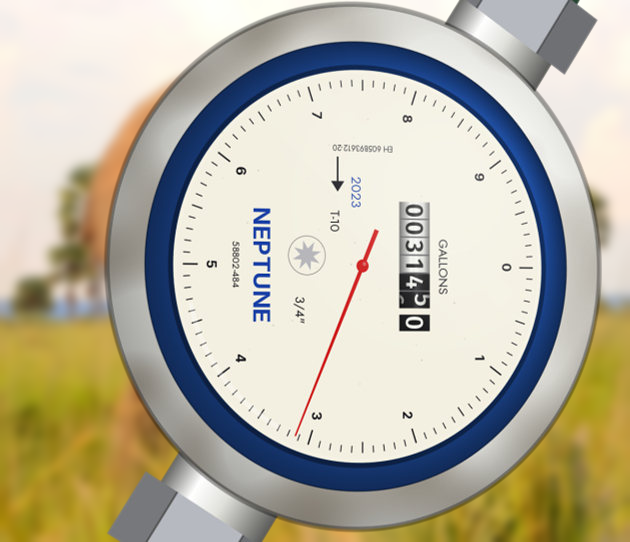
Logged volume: 31453.1
